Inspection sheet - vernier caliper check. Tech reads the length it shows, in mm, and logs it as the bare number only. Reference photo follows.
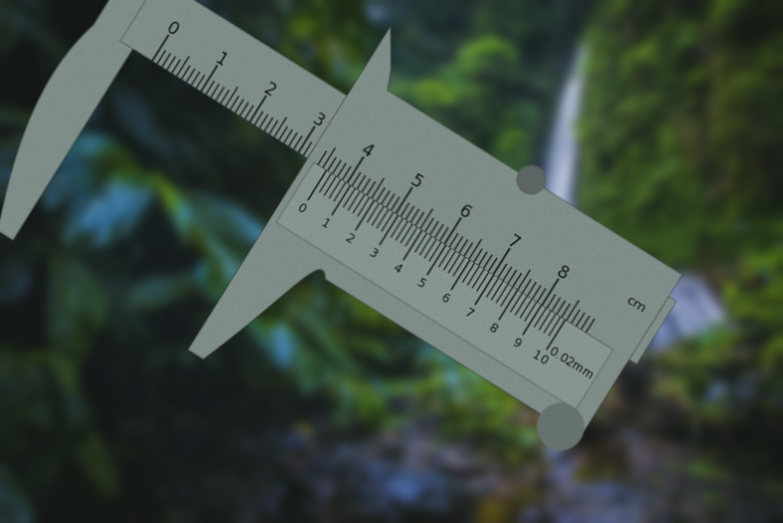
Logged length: 35.8
